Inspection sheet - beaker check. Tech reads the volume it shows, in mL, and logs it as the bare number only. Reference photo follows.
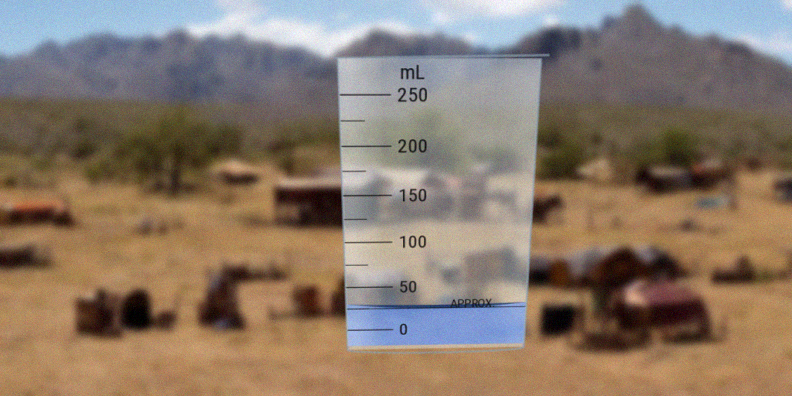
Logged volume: 25
